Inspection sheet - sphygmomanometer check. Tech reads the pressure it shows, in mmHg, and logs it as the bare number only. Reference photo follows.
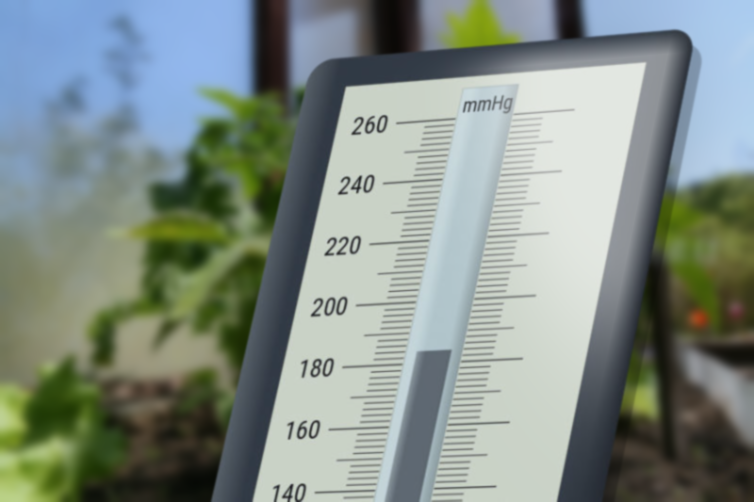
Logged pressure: 184
